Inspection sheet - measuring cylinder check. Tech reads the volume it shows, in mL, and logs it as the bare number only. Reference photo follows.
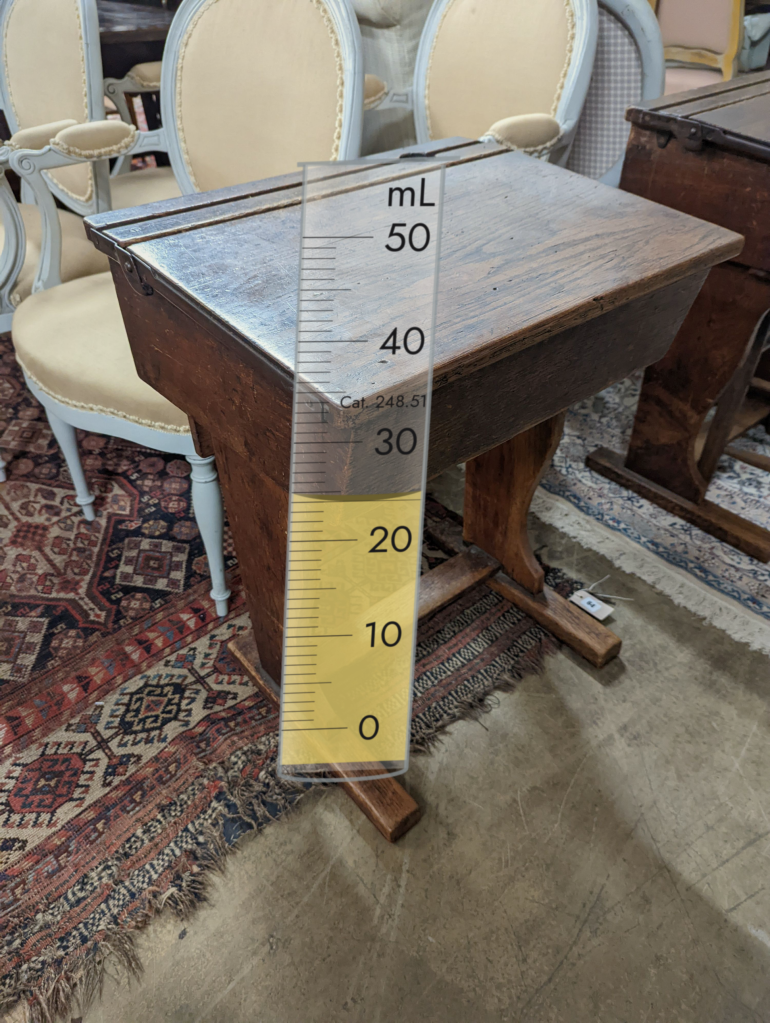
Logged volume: 24
